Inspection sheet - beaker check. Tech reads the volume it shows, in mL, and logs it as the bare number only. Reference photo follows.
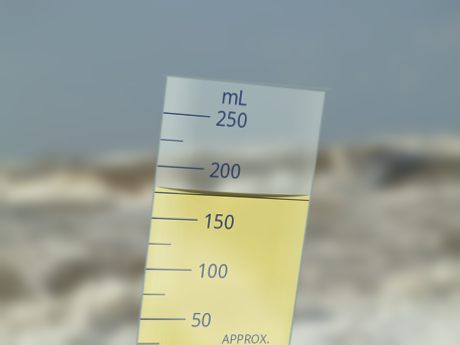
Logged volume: 175
